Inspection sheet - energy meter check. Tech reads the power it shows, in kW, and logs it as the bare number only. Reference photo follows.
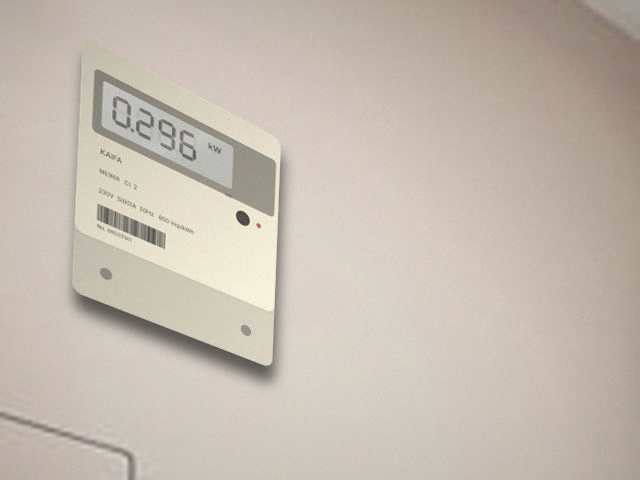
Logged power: 0.296
